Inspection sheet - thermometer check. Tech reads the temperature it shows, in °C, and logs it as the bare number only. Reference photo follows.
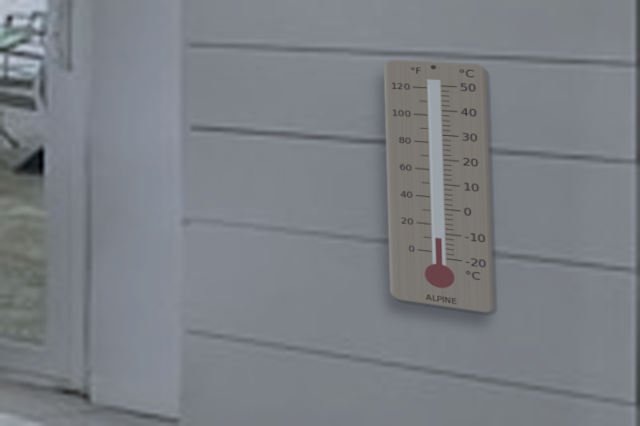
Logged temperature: -12
